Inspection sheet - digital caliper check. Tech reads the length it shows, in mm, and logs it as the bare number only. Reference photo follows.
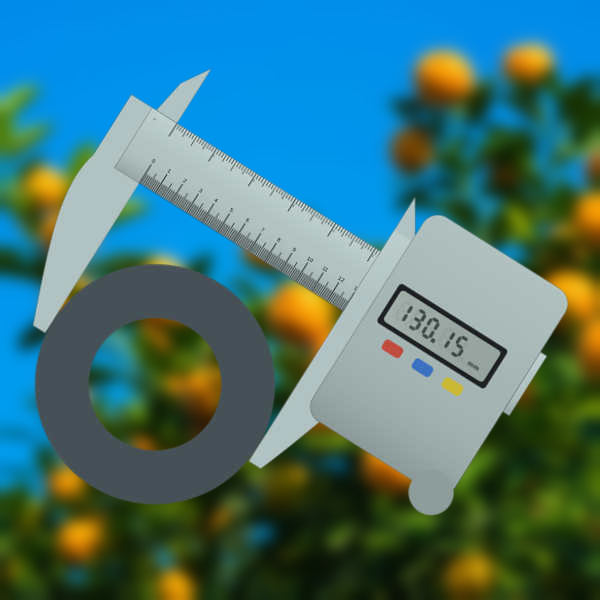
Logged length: 130.15
